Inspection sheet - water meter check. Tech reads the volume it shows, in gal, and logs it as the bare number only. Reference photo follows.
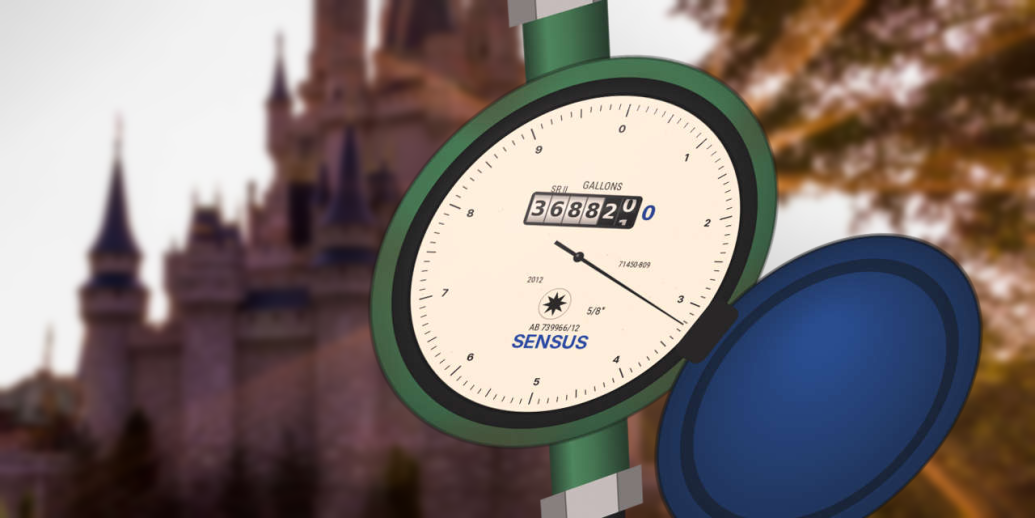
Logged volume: 3688203.2
